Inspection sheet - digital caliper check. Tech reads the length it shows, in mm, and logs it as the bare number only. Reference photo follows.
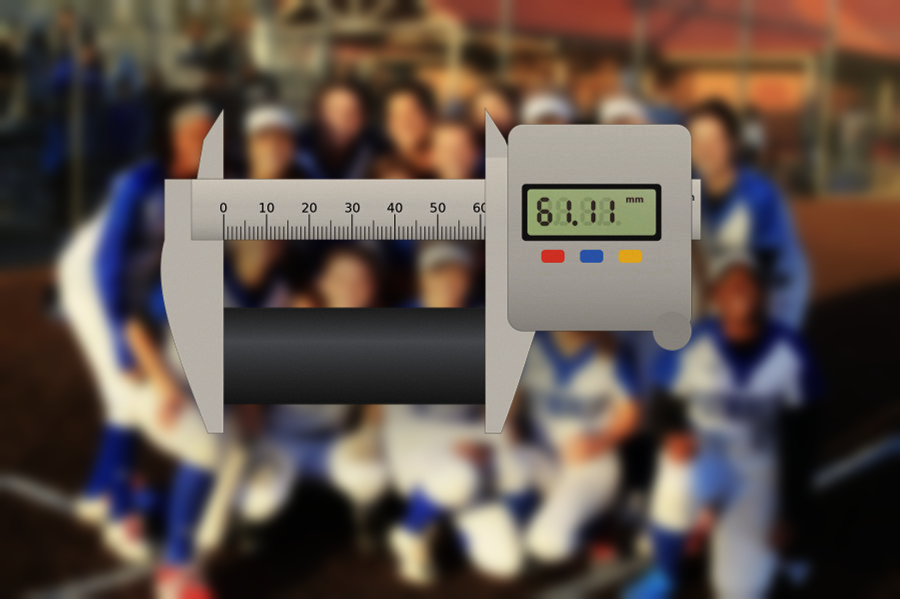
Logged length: 61.11
